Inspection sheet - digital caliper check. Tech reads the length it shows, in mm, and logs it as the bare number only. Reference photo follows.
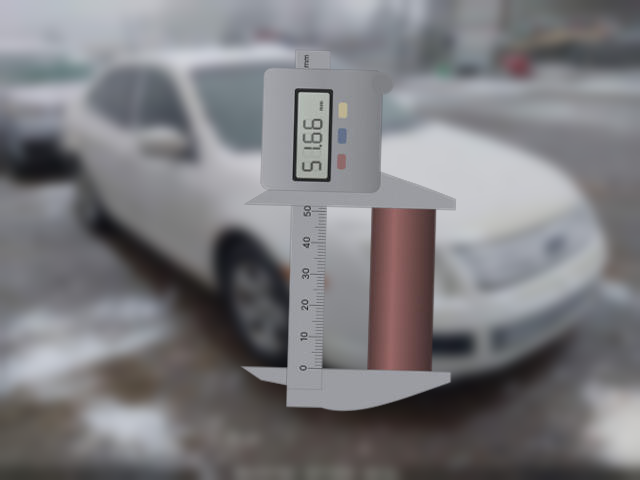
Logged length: 51.66
